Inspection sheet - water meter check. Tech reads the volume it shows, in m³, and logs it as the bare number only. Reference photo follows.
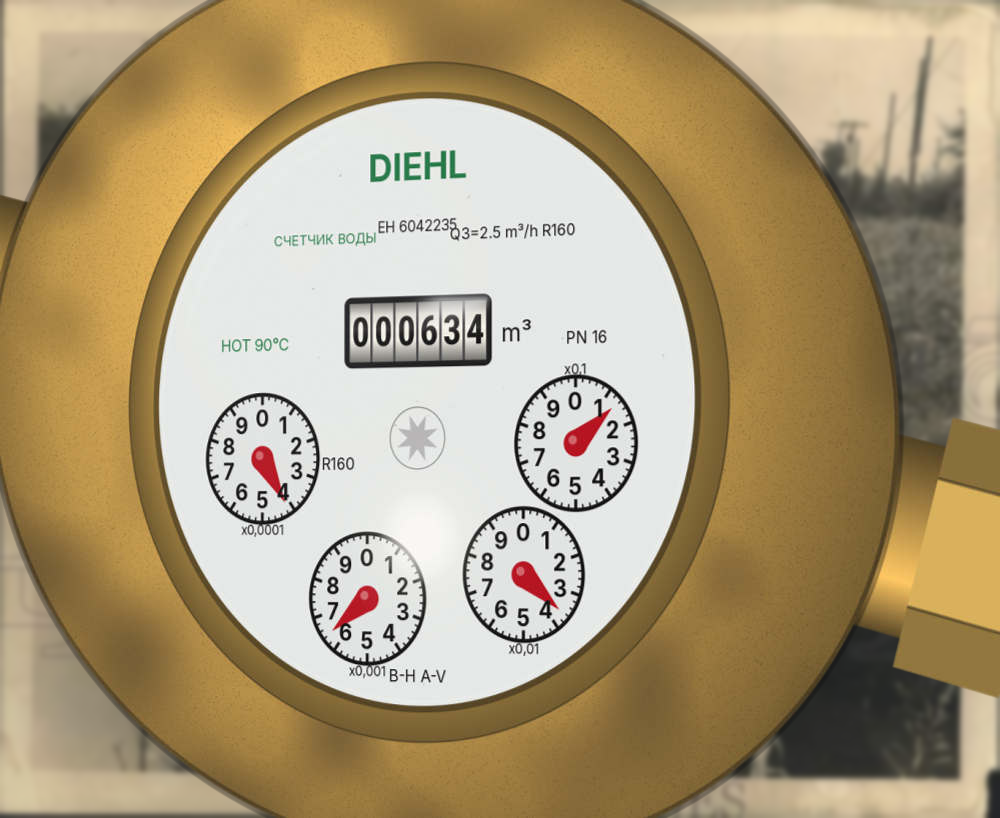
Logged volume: 634.1364
